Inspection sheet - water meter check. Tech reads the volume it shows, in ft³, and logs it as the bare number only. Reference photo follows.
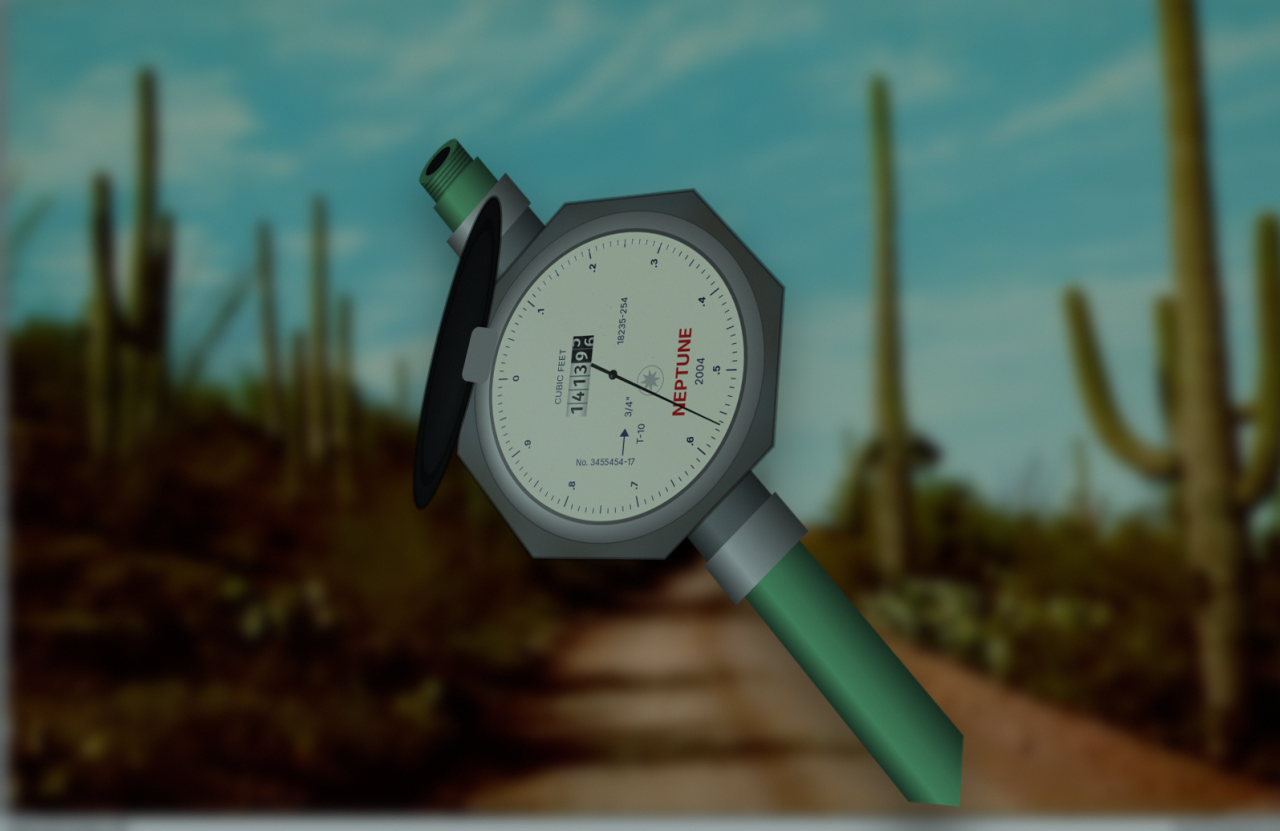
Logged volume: 141395.56
